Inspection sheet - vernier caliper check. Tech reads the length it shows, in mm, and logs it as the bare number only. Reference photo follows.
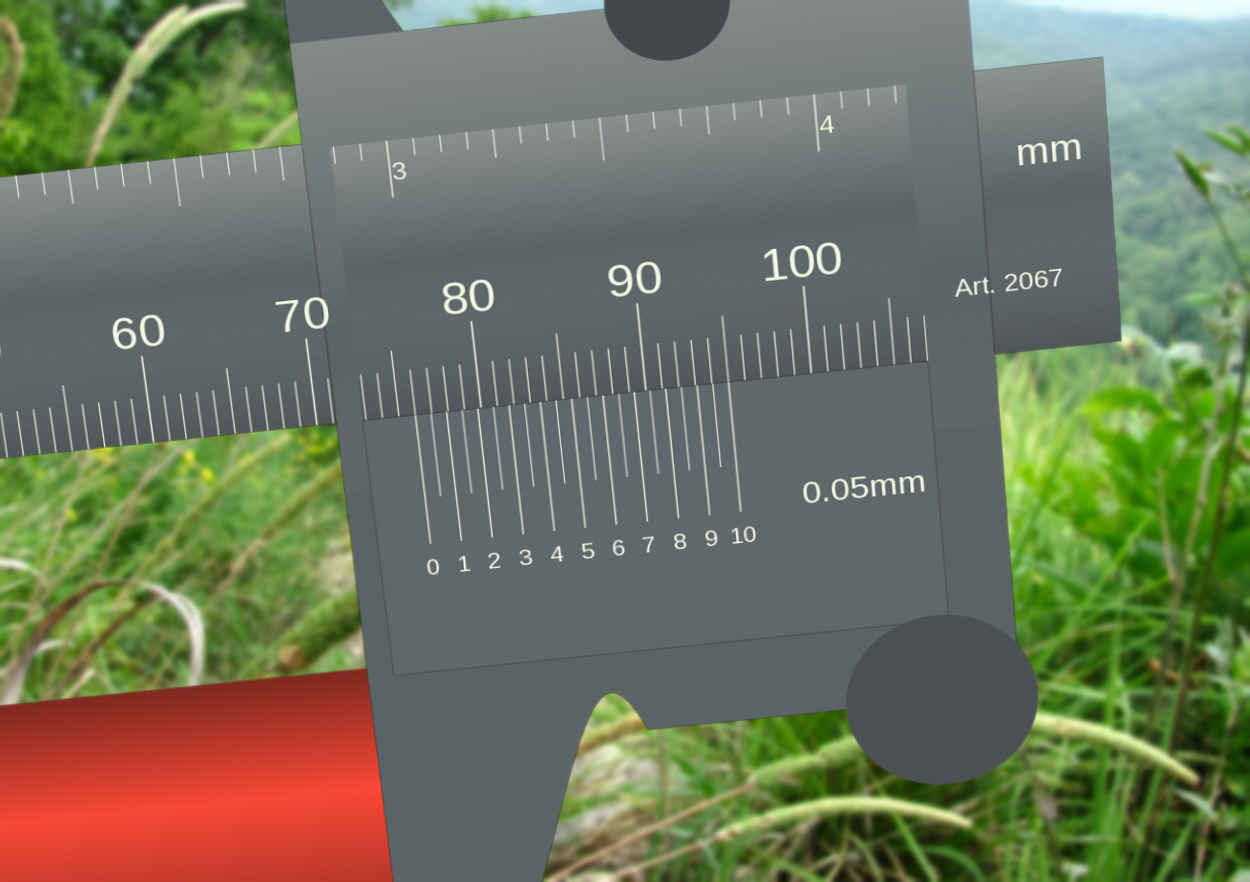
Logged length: 76.0
